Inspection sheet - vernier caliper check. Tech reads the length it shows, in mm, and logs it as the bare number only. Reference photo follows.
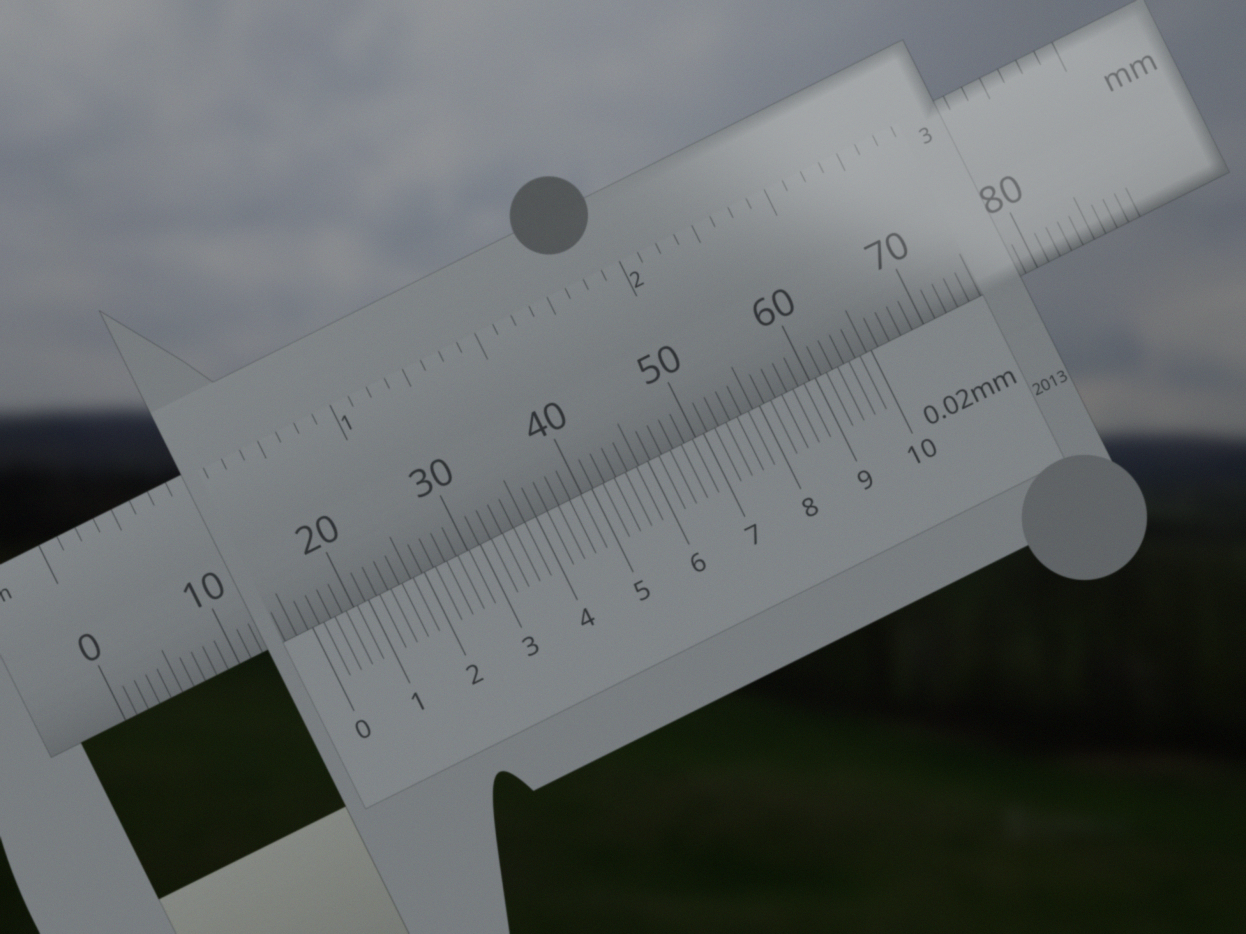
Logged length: 16.4
